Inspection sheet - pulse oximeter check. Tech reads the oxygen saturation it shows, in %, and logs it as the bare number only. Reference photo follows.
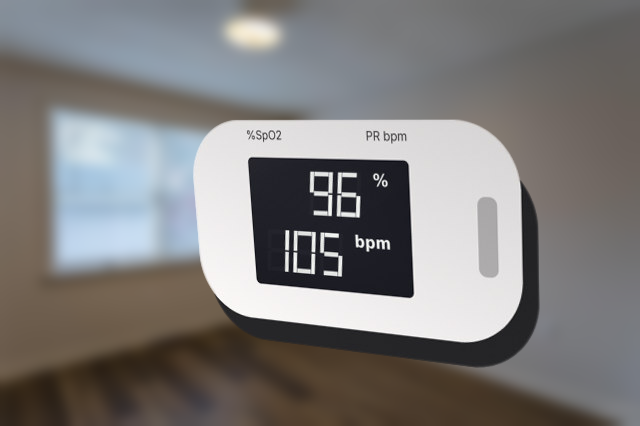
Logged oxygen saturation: 96
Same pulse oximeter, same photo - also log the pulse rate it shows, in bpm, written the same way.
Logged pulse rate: 105
